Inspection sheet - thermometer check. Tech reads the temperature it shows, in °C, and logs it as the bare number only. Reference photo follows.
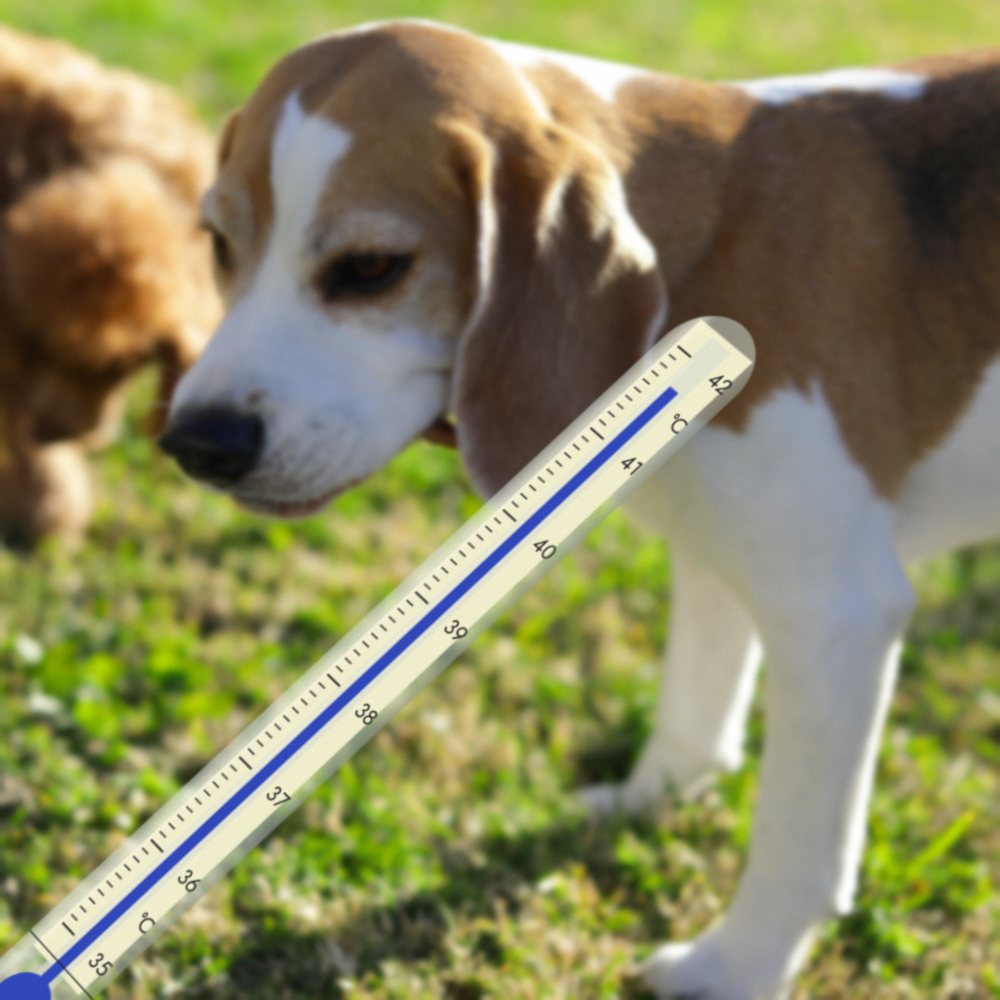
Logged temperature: 41.7
